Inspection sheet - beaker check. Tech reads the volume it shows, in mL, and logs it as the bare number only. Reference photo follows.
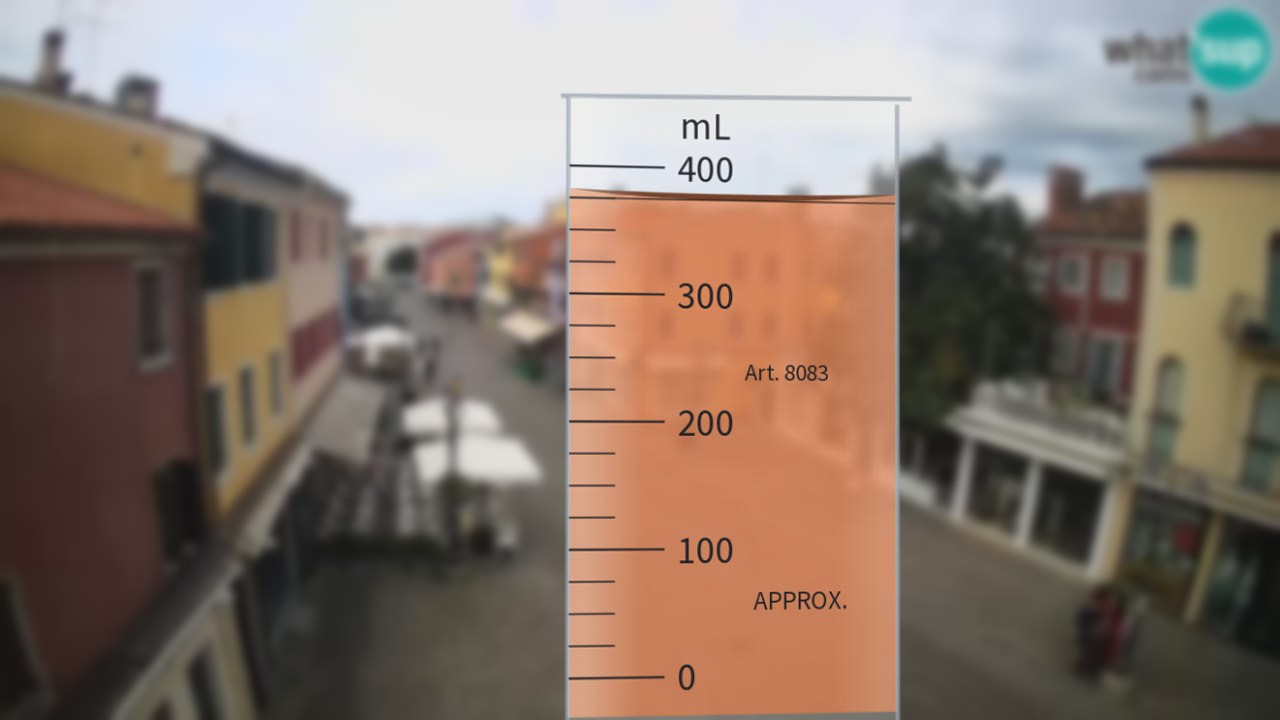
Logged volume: 375
